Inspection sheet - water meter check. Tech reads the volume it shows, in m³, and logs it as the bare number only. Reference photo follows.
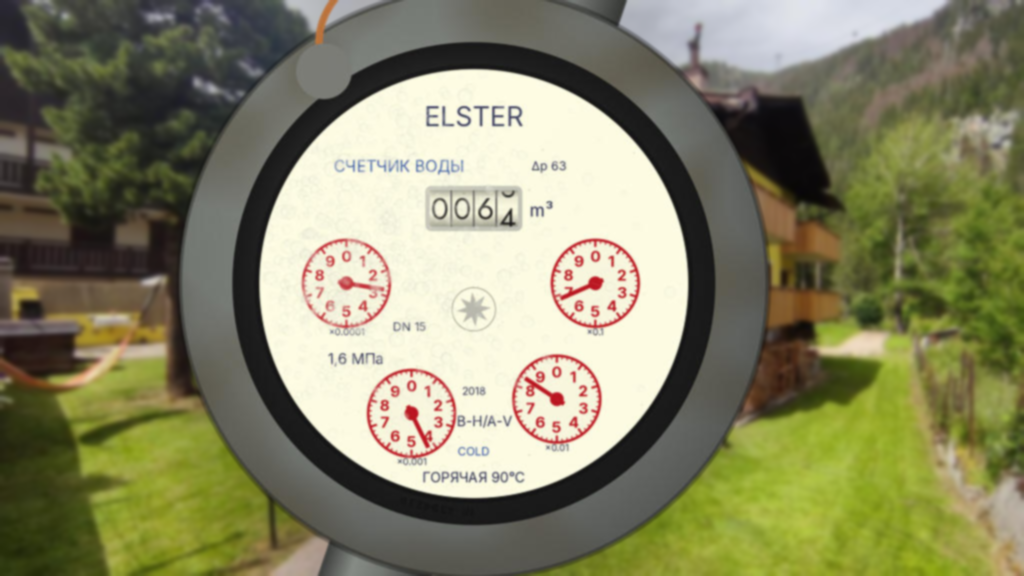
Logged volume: 63.6842
